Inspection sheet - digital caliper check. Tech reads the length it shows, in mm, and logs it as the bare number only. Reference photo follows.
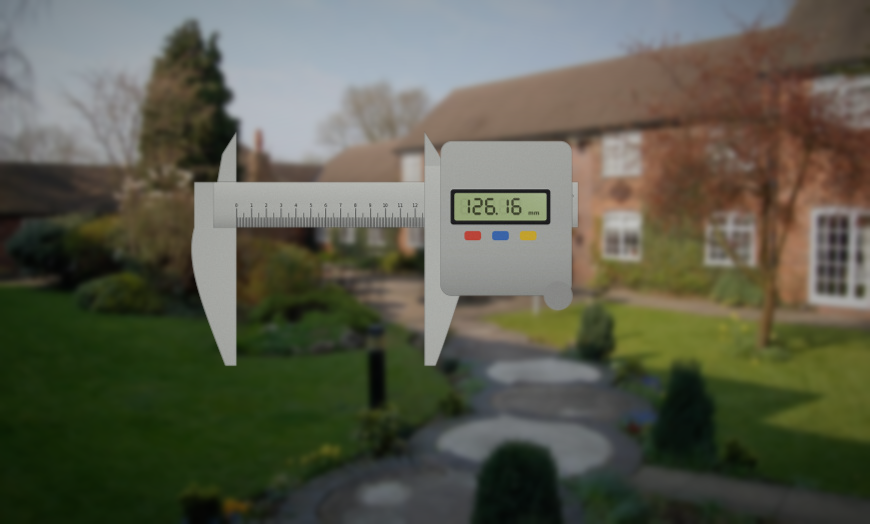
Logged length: 126.16
